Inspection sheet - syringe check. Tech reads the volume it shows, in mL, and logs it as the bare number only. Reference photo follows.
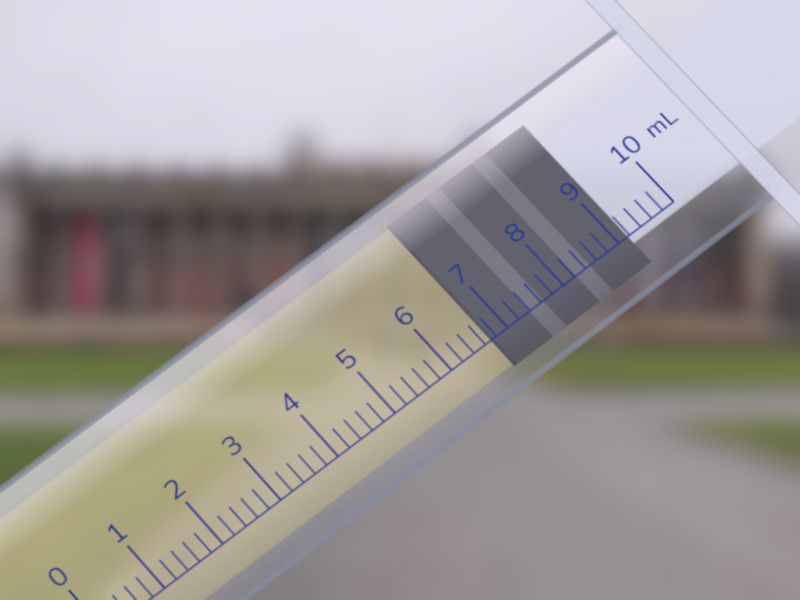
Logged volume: 6.7
